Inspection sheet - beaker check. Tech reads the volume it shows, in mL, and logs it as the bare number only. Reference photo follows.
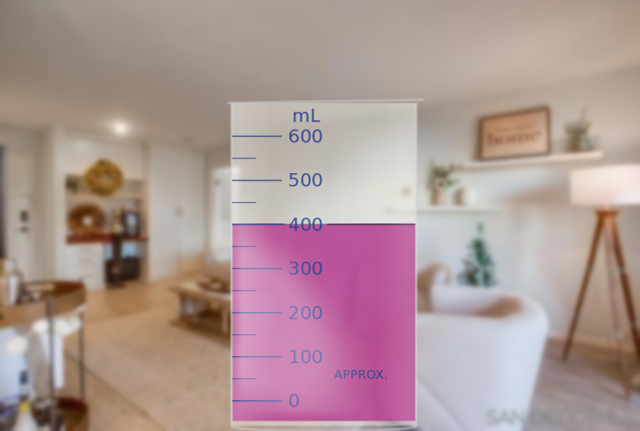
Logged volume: 400
